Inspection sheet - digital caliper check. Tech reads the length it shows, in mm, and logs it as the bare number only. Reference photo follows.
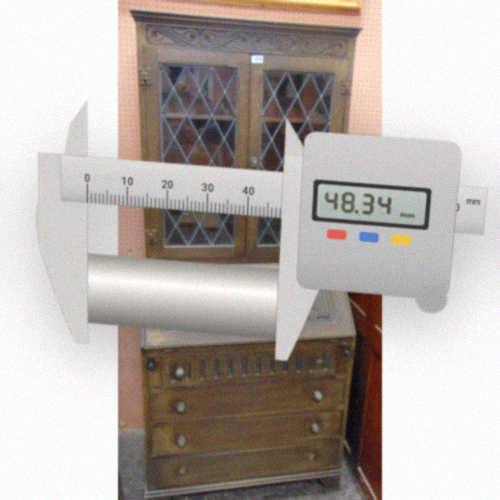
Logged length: 48.34
